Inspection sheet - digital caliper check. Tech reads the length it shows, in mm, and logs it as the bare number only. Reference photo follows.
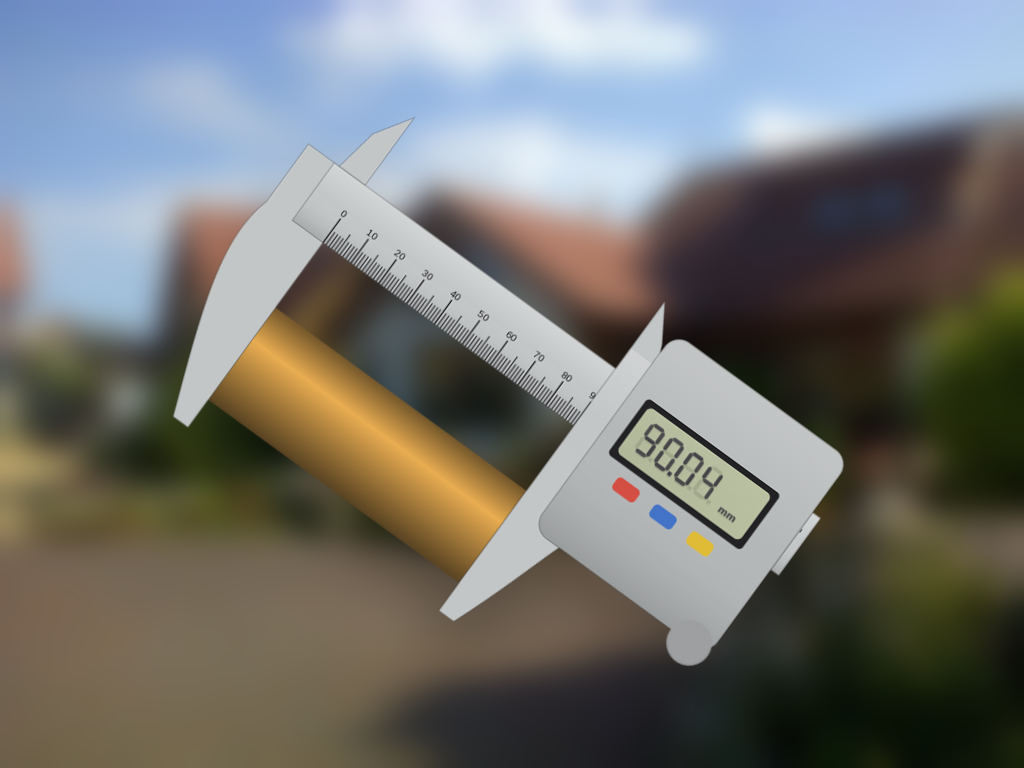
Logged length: 90.04
